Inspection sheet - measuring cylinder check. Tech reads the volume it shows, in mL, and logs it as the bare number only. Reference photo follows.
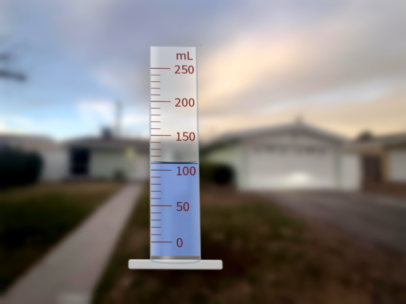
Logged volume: 110
